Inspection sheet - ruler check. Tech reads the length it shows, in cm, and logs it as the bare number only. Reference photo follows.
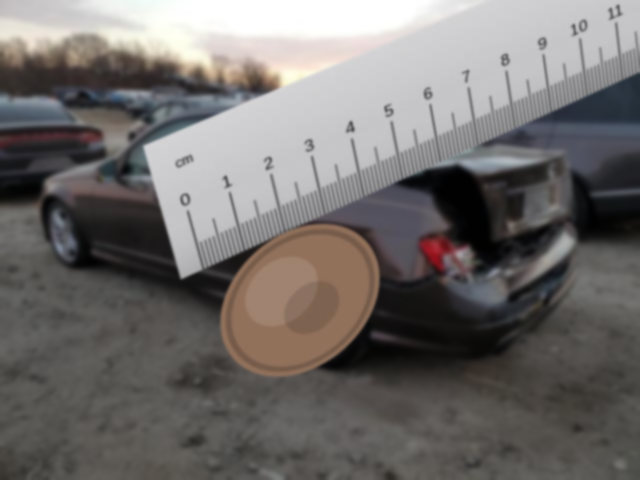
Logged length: 4
